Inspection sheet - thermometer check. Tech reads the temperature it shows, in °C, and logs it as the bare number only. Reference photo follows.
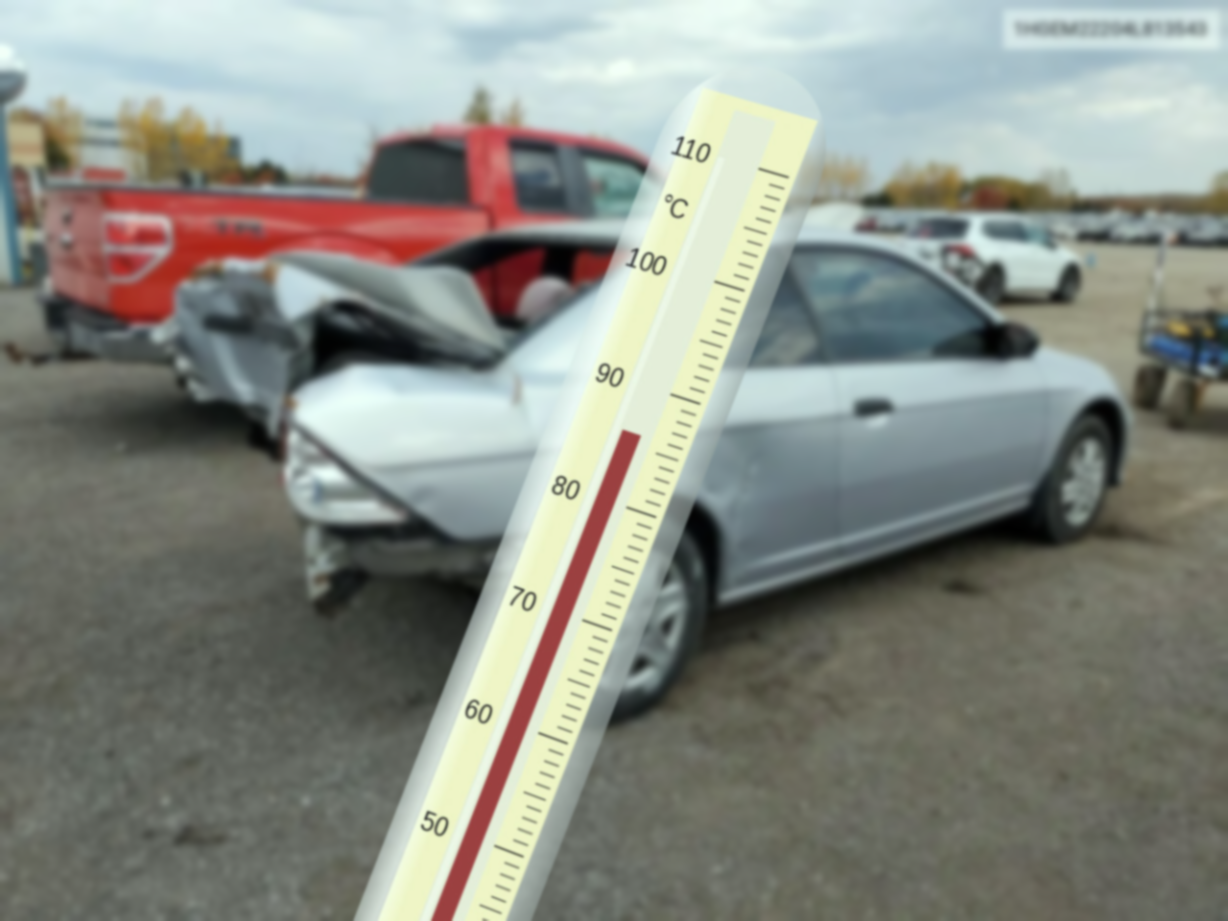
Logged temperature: 86
